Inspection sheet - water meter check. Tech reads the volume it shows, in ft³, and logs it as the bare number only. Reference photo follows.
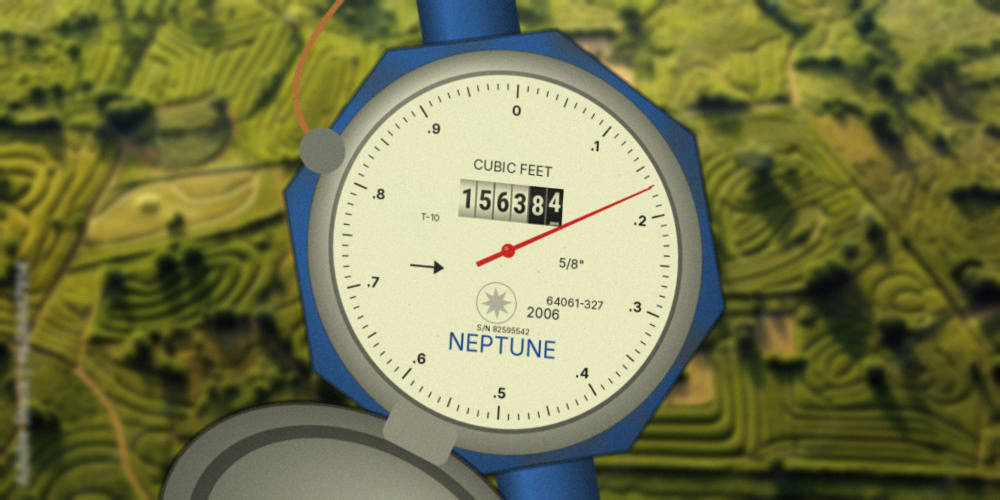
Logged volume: 156384.17
